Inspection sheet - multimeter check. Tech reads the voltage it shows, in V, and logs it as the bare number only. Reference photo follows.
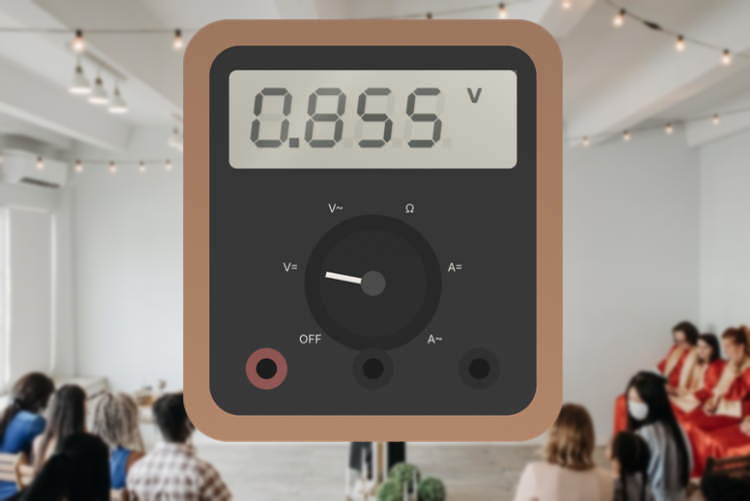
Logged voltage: 0.855
